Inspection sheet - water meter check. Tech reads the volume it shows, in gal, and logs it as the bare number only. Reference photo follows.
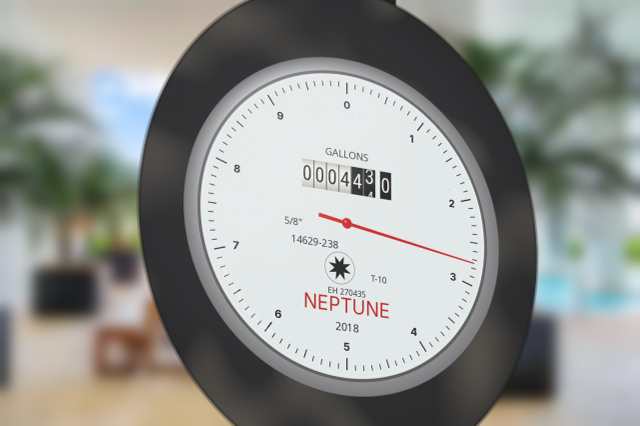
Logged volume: 4432.7
